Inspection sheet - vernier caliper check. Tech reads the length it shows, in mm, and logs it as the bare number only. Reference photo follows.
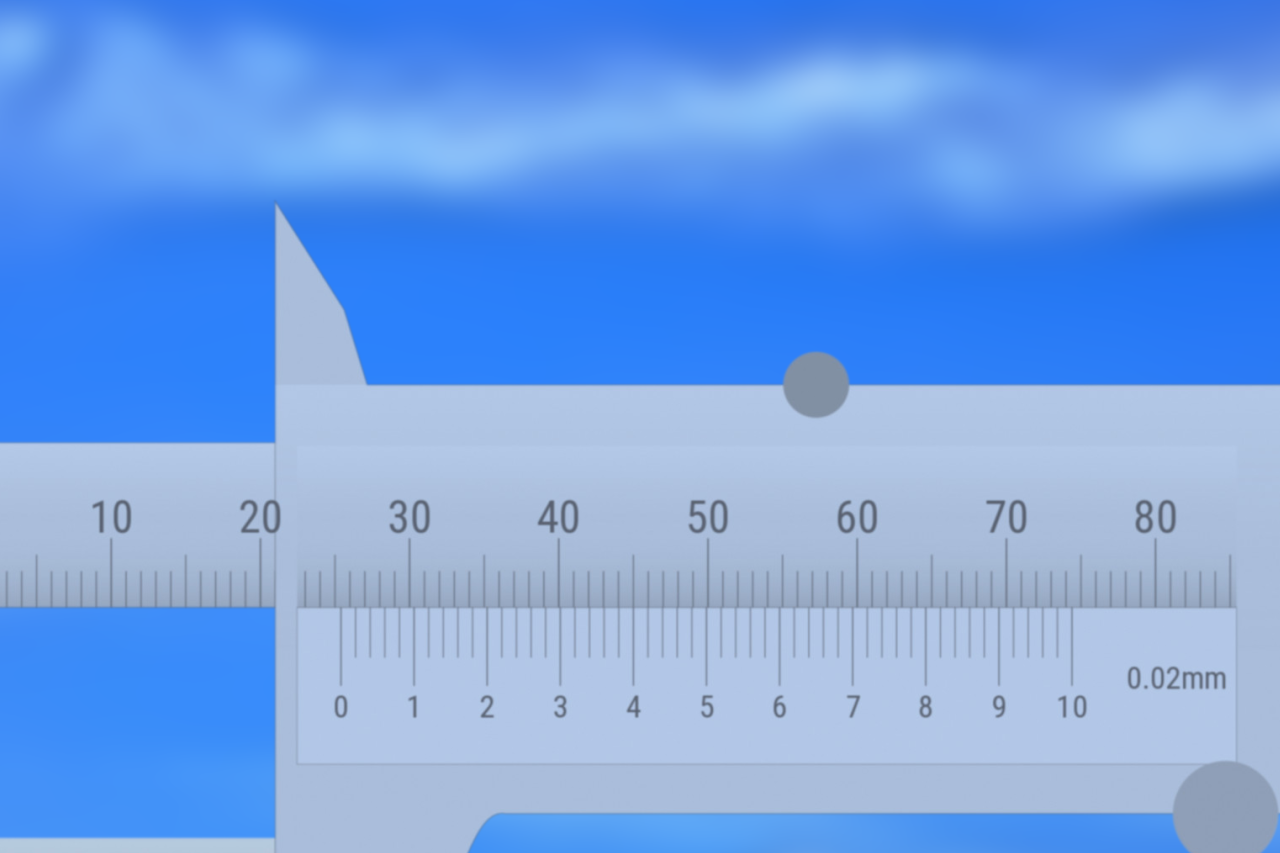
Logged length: 25.4
